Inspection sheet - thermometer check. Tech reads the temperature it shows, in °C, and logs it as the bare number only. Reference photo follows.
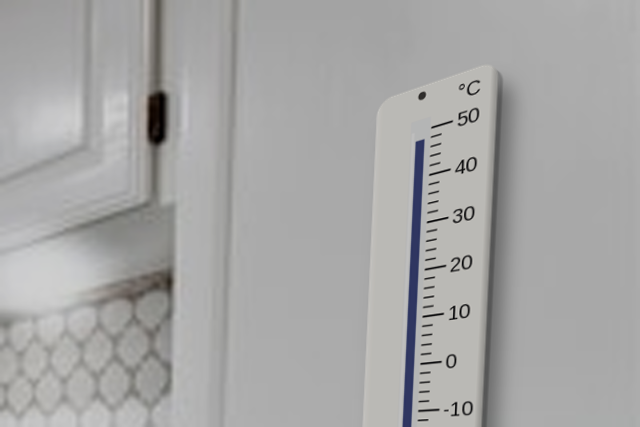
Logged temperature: 48
